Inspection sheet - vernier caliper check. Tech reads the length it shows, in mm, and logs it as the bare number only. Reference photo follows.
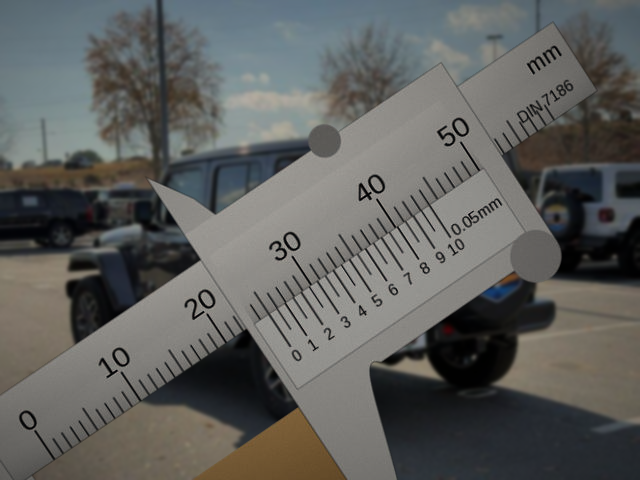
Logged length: 25.0
